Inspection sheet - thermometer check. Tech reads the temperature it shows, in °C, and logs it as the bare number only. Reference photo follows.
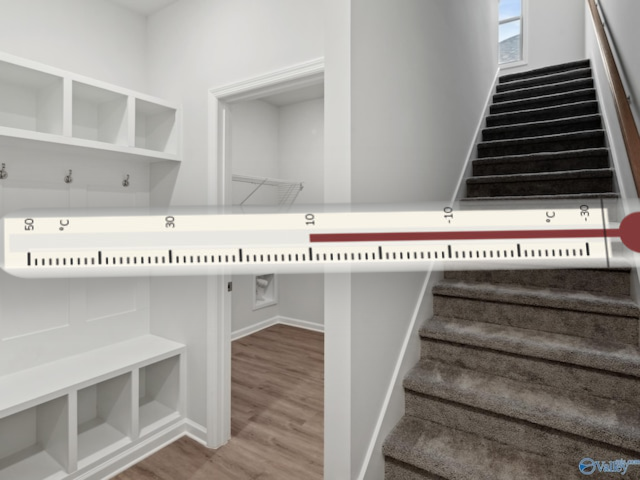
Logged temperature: 10
